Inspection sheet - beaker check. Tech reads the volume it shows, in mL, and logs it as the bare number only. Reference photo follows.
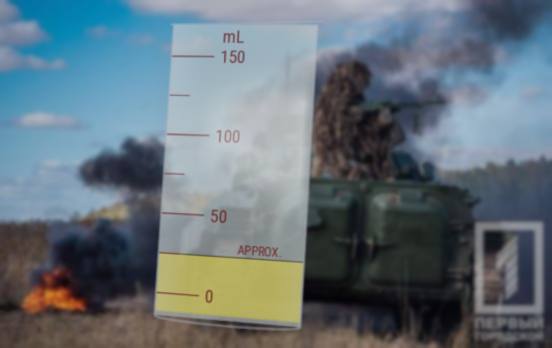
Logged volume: 25
